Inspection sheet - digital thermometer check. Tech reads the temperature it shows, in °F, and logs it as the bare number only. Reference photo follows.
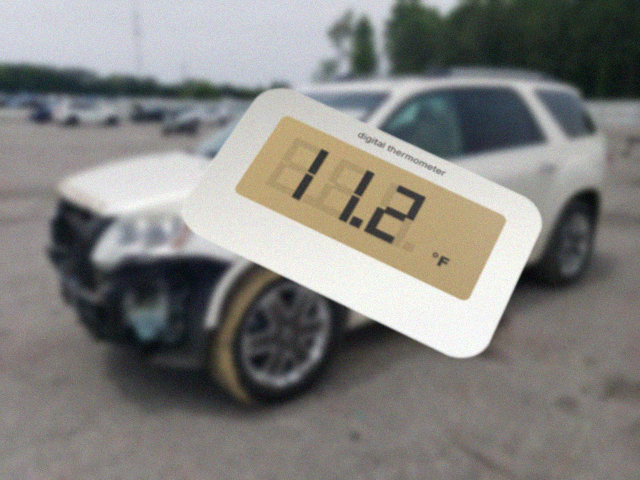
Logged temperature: 11.2
